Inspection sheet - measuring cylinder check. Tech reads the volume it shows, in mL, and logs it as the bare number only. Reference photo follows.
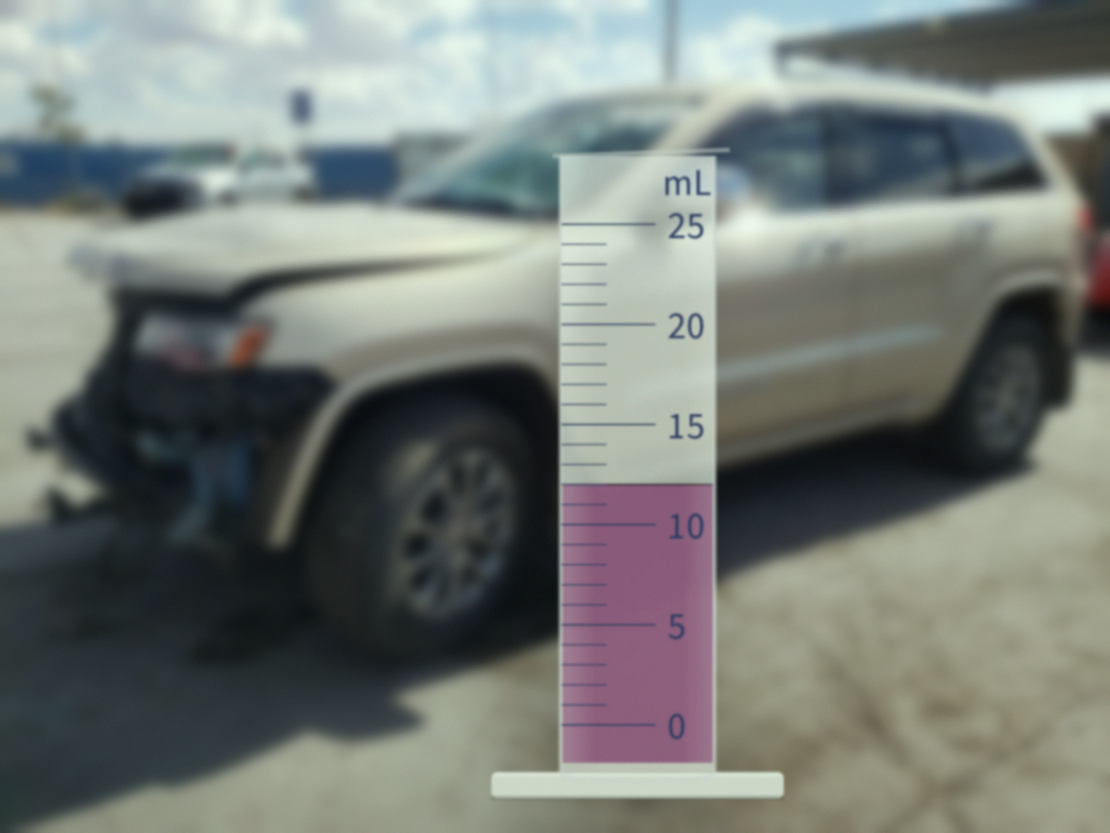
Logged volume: 12
